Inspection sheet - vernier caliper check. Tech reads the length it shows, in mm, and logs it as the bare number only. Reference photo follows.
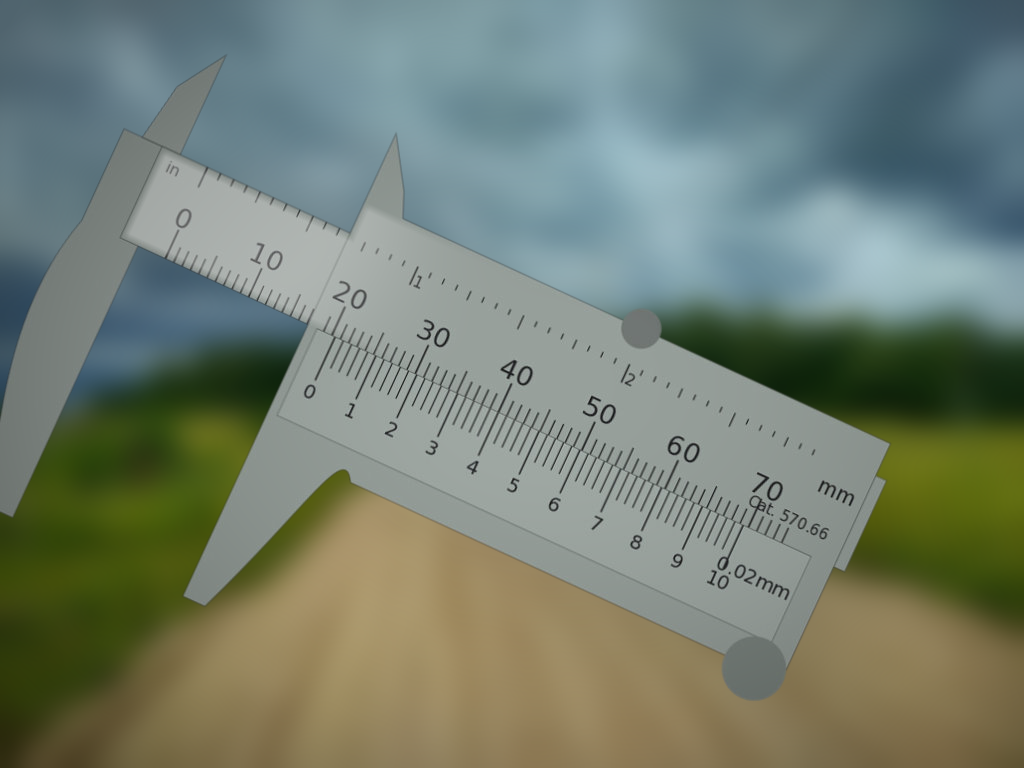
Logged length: 20.4
